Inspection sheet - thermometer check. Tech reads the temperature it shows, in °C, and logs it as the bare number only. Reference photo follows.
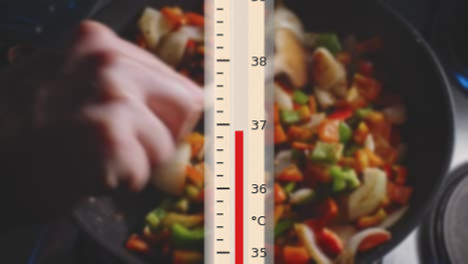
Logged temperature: 36.9
